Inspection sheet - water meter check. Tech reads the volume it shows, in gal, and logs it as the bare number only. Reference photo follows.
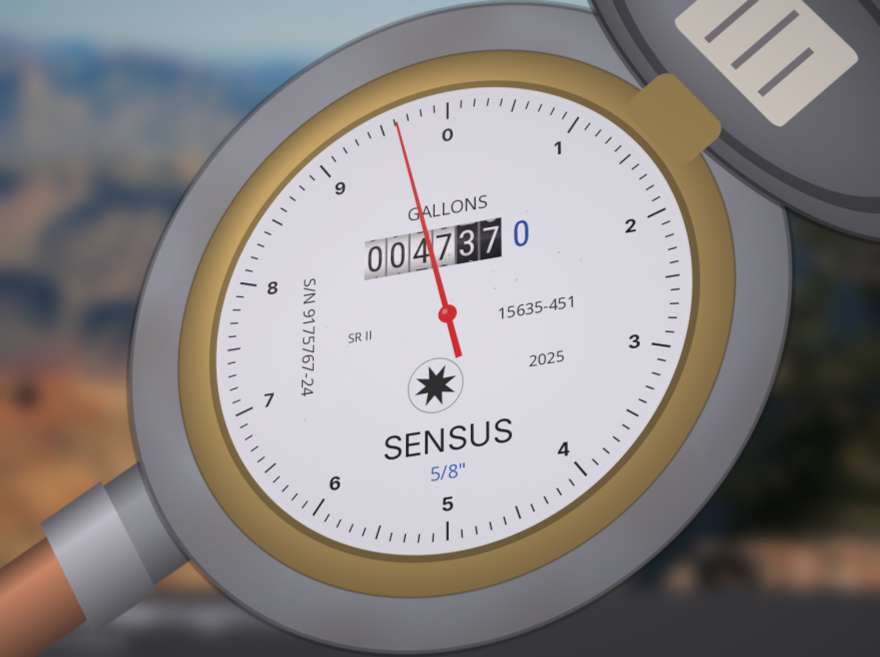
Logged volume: 47369.6
